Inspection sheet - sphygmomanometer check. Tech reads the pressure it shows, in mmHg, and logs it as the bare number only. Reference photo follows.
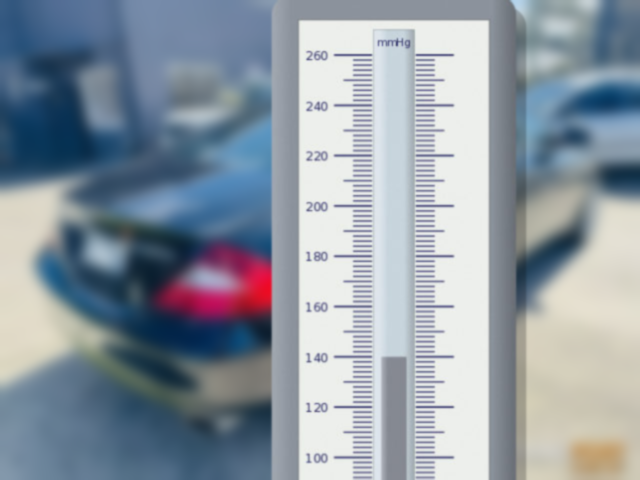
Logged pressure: 140
